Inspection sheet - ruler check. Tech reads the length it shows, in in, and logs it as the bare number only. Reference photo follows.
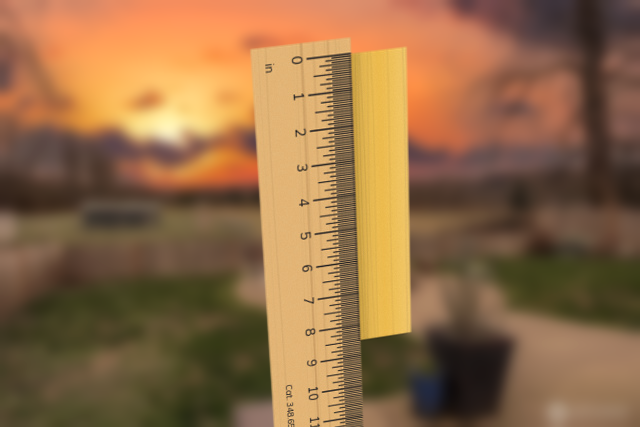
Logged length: 8.5
